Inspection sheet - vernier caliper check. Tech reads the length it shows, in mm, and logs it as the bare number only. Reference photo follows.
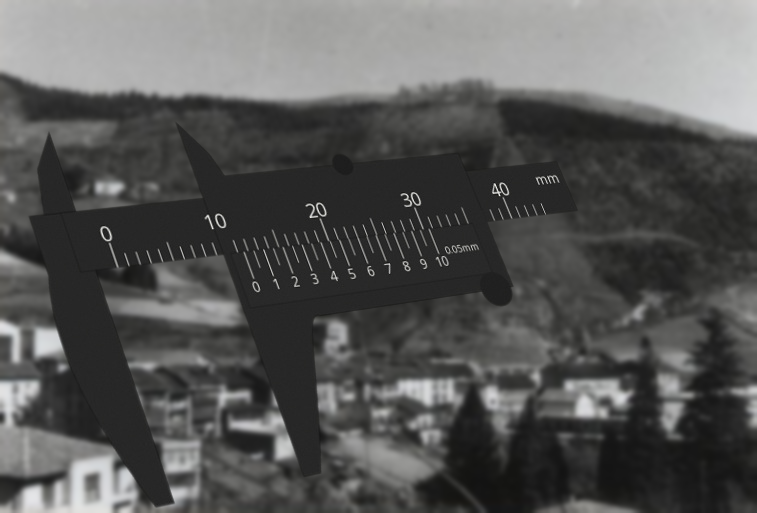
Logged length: 11.6
